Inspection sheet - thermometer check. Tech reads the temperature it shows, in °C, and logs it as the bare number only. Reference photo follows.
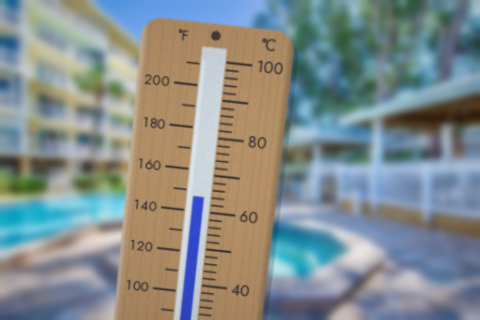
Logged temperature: 64
